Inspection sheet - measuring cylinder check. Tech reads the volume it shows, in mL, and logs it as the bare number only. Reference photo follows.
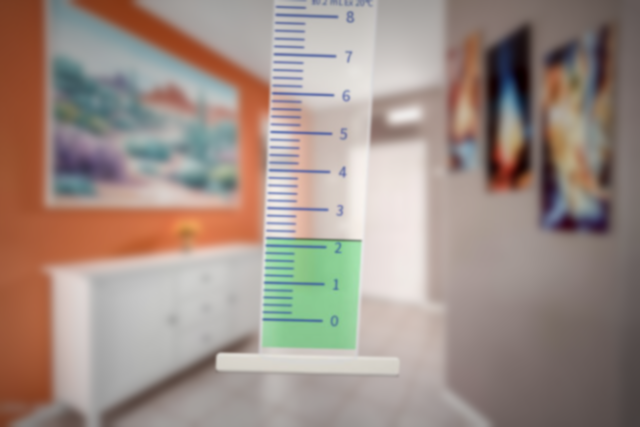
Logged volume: 2.2
